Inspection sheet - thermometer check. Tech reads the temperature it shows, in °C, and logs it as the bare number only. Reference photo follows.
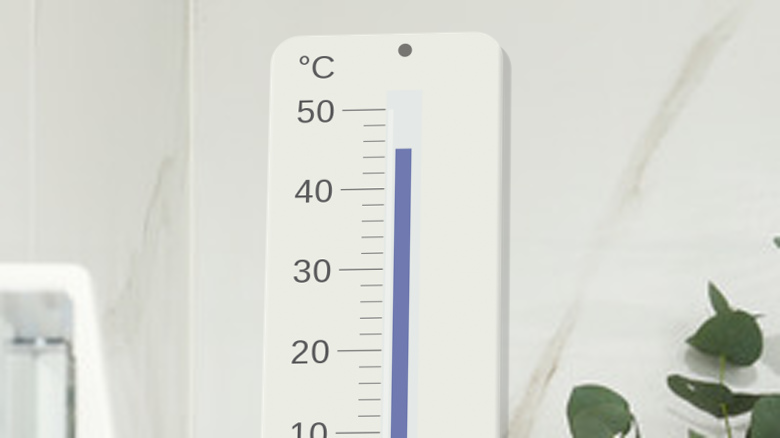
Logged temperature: 45
